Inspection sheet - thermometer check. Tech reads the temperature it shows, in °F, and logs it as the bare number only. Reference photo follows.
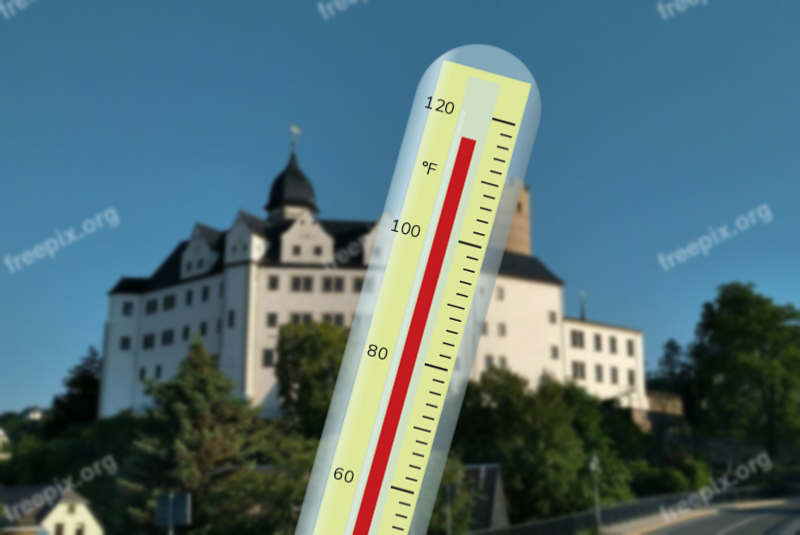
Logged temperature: 116
